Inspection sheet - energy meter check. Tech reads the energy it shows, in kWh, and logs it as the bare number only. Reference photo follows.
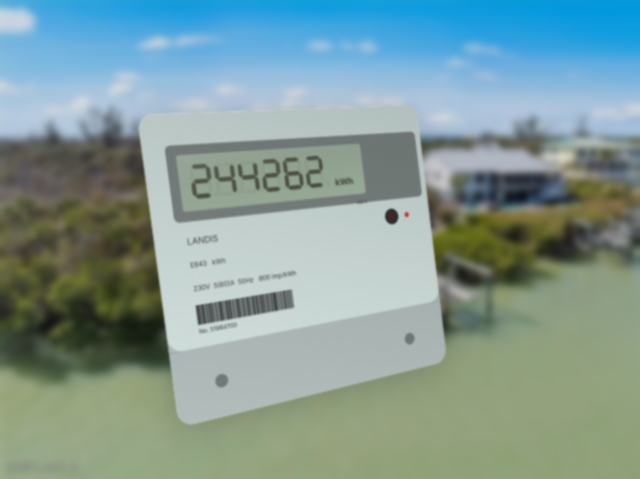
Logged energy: 244262
